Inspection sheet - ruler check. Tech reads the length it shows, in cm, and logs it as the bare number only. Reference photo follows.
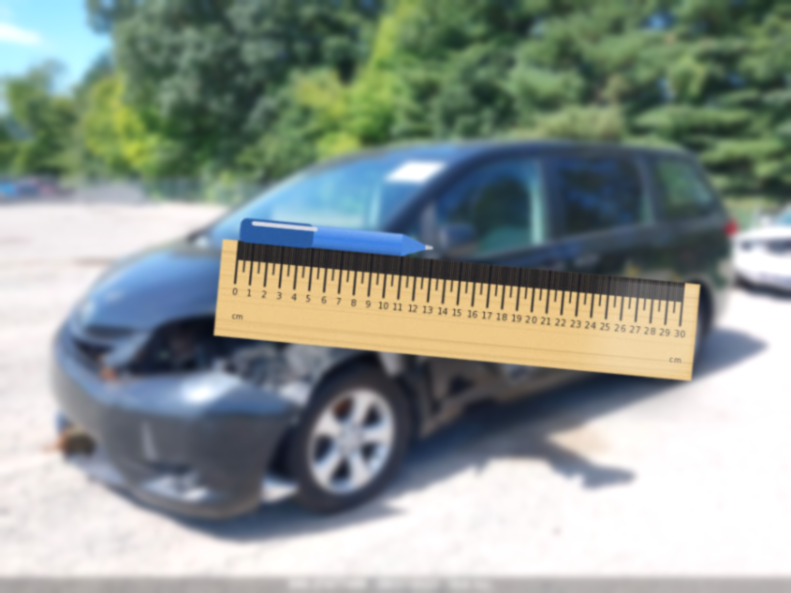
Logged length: 13
